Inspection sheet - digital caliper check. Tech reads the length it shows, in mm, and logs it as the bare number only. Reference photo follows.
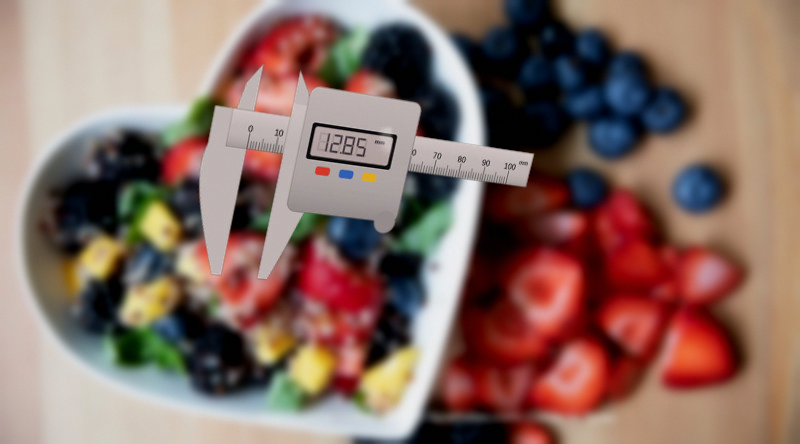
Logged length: 12.85
